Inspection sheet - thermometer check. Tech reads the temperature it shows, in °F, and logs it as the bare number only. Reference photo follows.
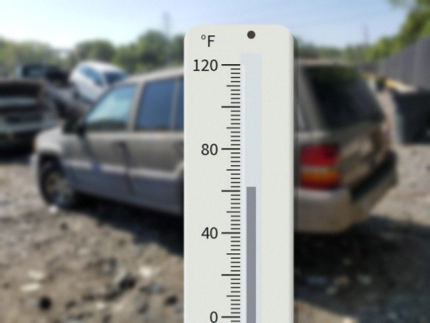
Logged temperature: 62
